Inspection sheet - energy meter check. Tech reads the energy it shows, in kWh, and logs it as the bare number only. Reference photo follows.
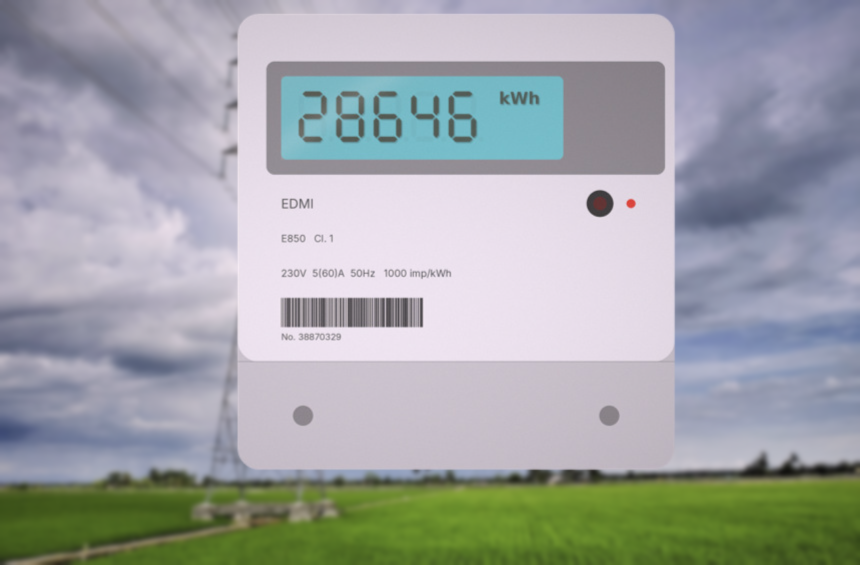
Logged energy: 28646
